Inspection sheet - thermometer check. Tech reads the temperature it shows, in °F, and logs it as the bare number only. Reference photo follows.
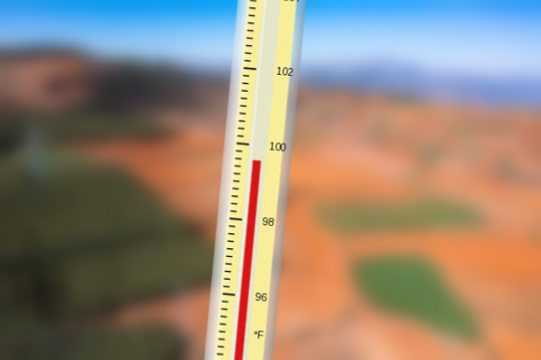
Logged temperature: 99.6
